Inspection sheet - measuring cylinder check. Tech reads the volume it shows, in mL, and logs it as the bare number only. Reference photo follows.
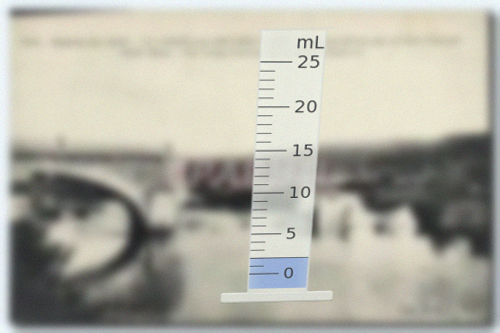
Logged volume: 2
